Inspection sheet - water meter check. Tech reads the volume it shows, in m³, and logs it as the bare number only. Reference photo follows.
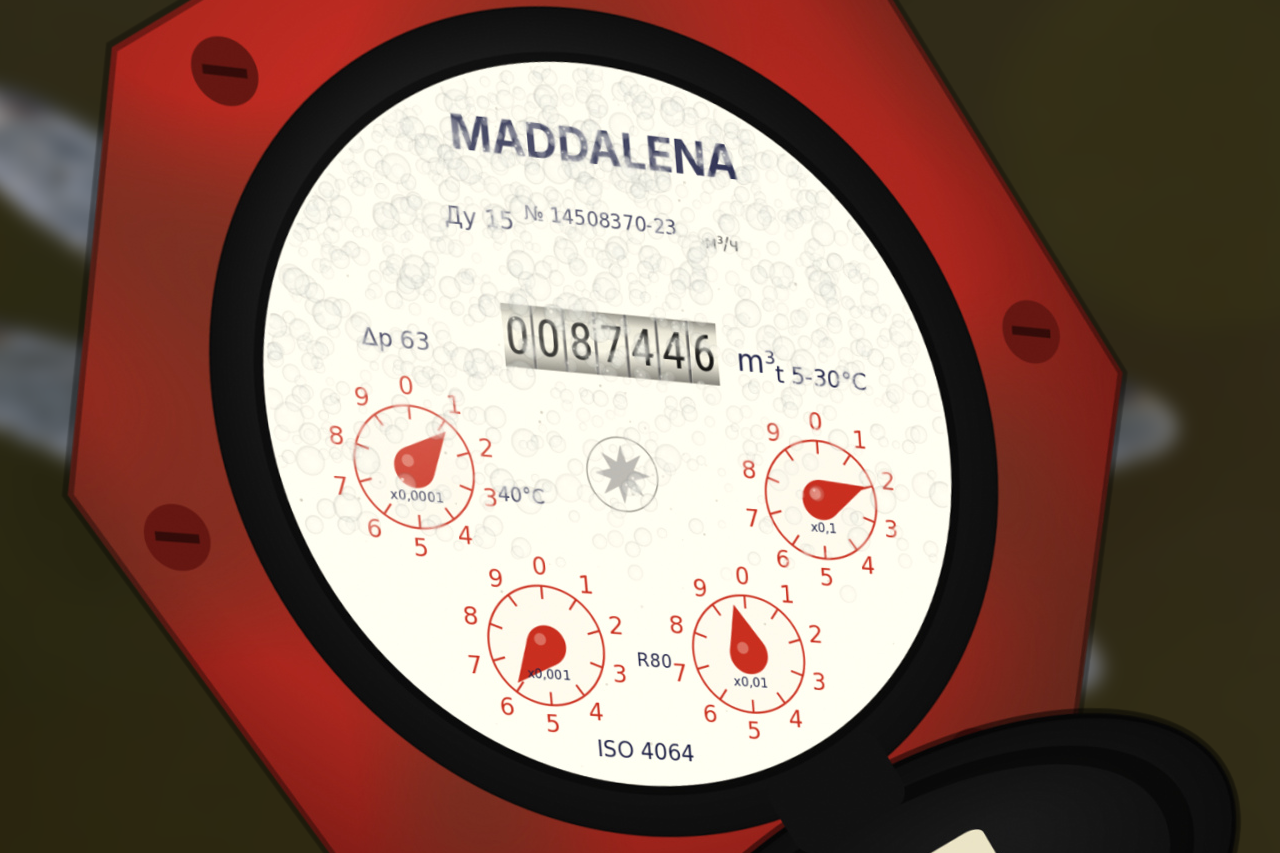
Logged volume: 87446.1961
